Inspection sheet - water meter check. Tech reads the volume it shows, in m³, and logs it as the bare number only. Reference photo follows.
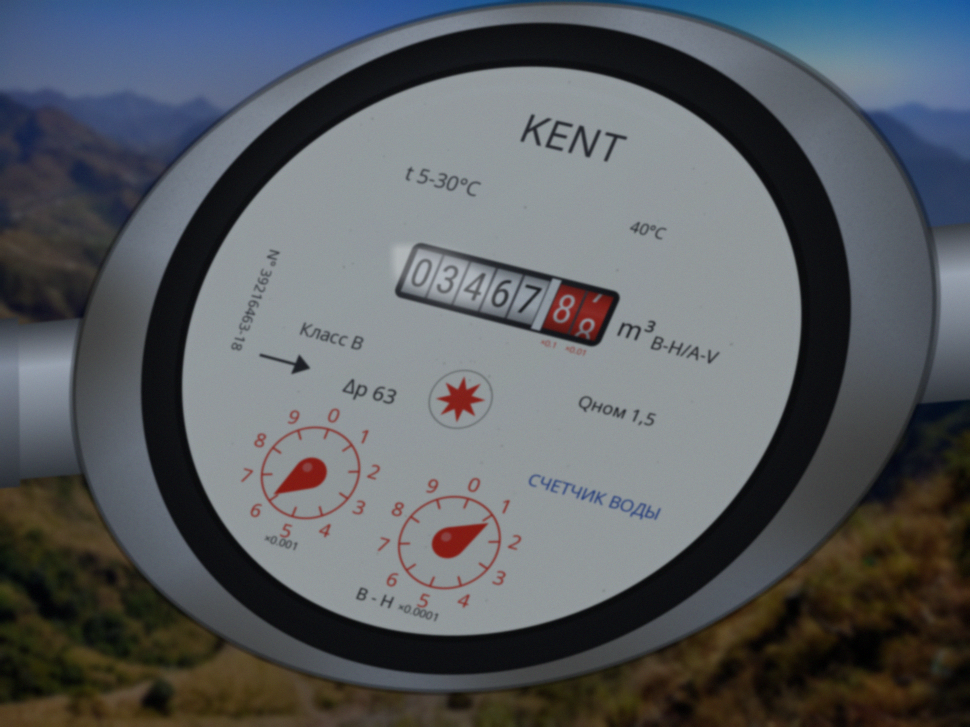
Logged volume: 3467.8761
